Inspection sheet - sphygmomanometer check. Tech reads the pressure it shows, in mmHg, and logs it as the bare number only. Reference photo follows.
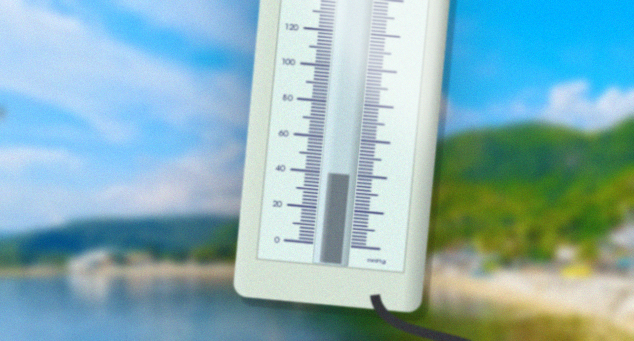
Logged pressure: 40
